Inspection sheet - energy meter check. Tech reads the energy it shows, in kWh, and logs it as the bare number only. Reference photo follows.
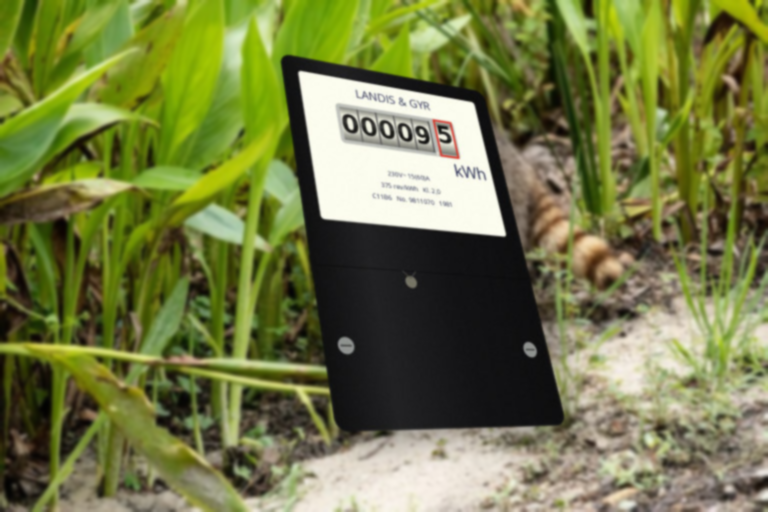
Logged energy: 9.5
